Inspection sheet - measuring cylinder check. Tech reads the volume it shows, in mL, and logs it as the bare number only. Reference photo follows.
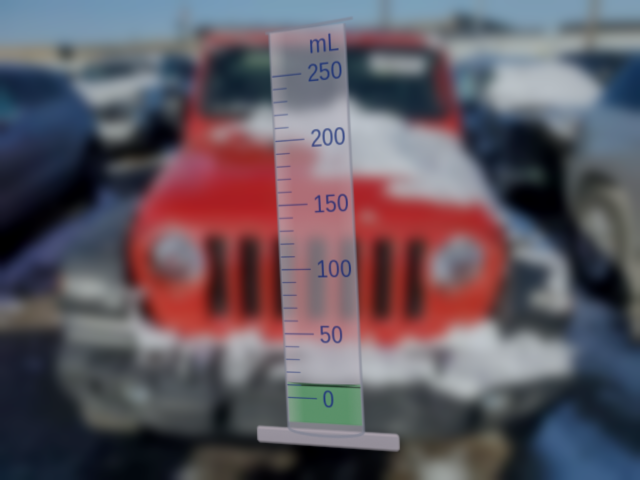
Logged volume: 10
